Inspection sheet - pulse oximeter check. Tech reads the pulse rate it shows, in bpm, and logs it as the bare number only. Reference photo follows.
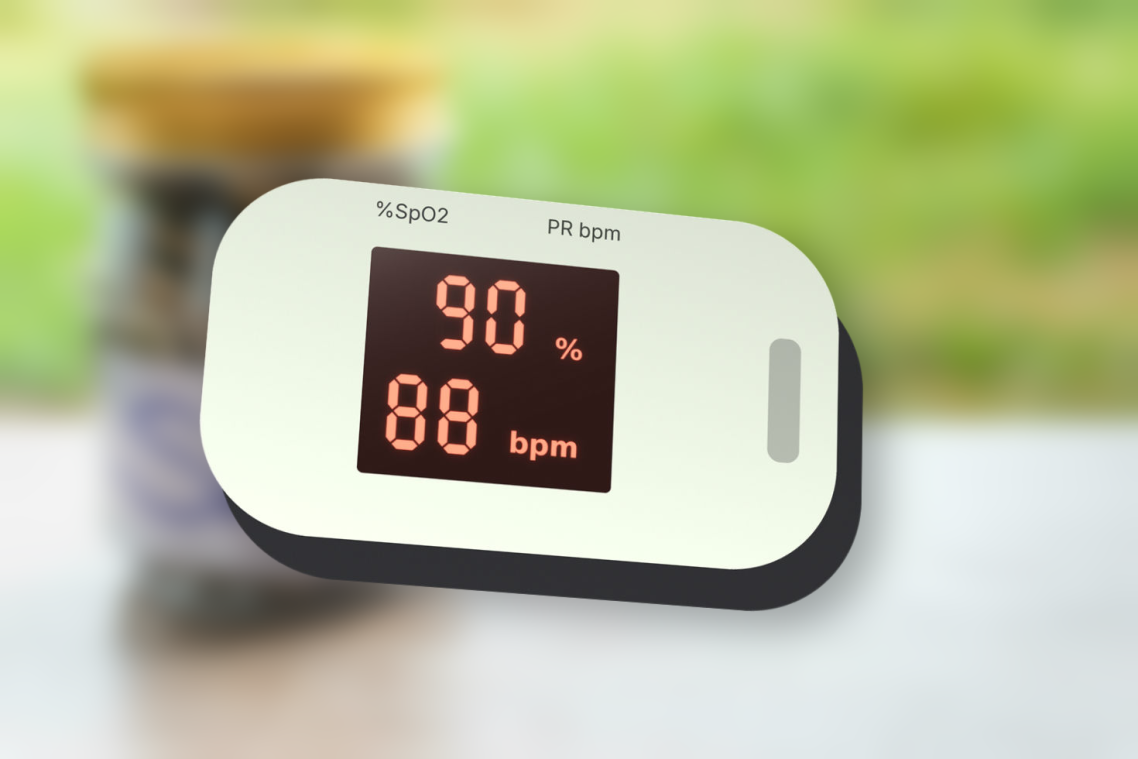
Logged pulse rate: 88
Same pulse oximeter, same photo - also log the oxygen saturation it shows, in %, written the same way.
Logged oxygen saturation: 90
